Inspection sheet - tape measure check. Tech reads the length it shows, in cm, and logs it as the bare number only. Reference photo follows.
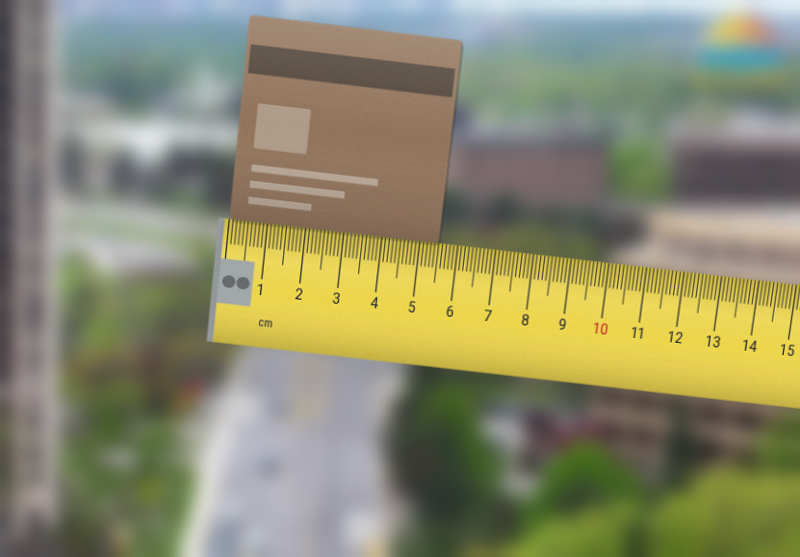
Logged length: 5.5
